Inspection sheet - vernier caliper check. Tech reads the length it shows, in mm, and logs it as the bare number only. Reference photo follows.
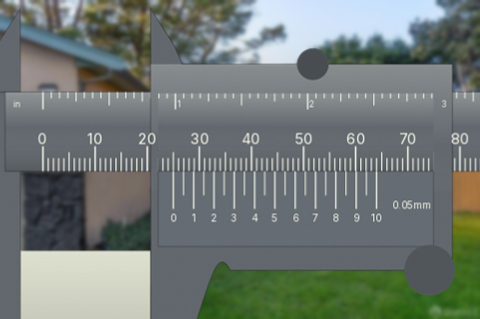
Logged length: 25.0
